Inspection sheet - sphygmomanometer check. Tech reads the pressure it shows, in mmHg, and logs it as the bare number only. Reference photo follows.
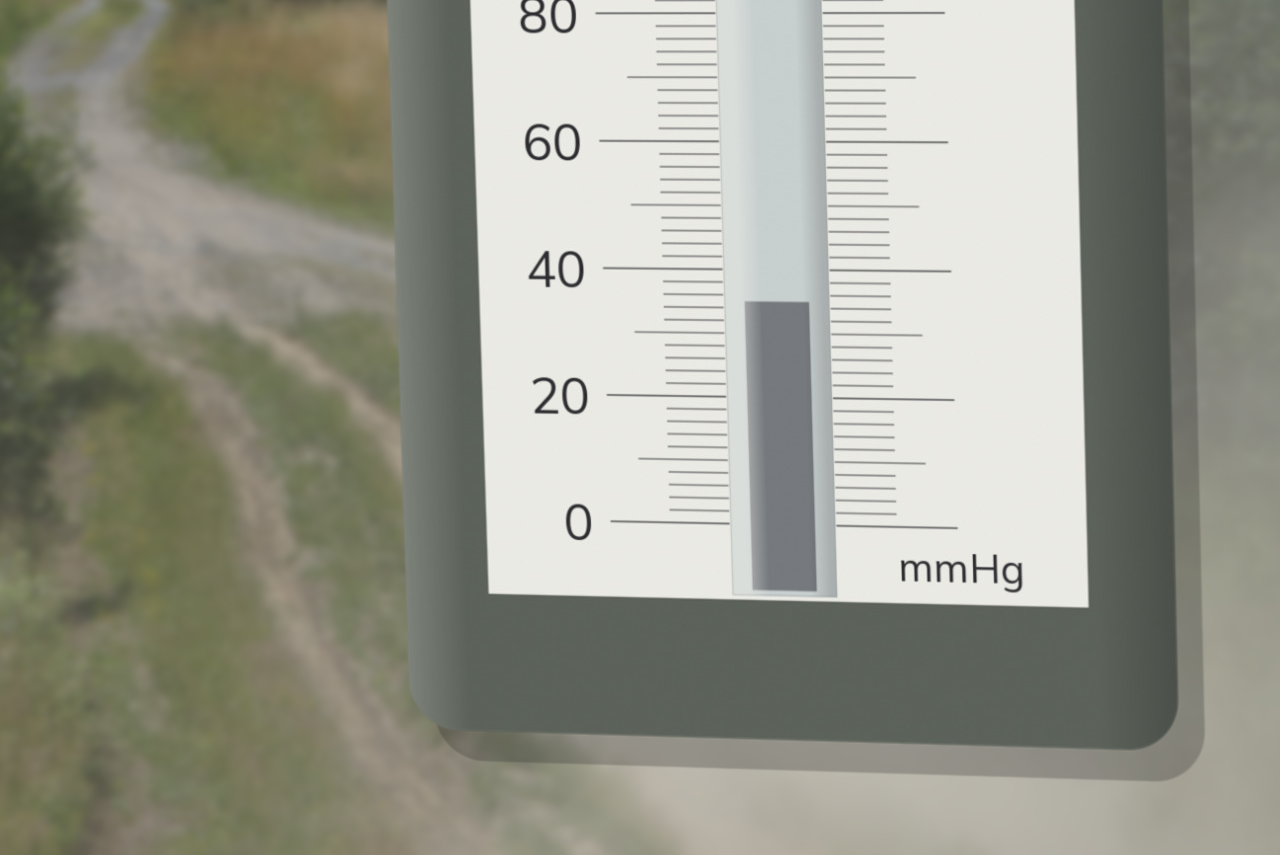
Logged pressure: 35
